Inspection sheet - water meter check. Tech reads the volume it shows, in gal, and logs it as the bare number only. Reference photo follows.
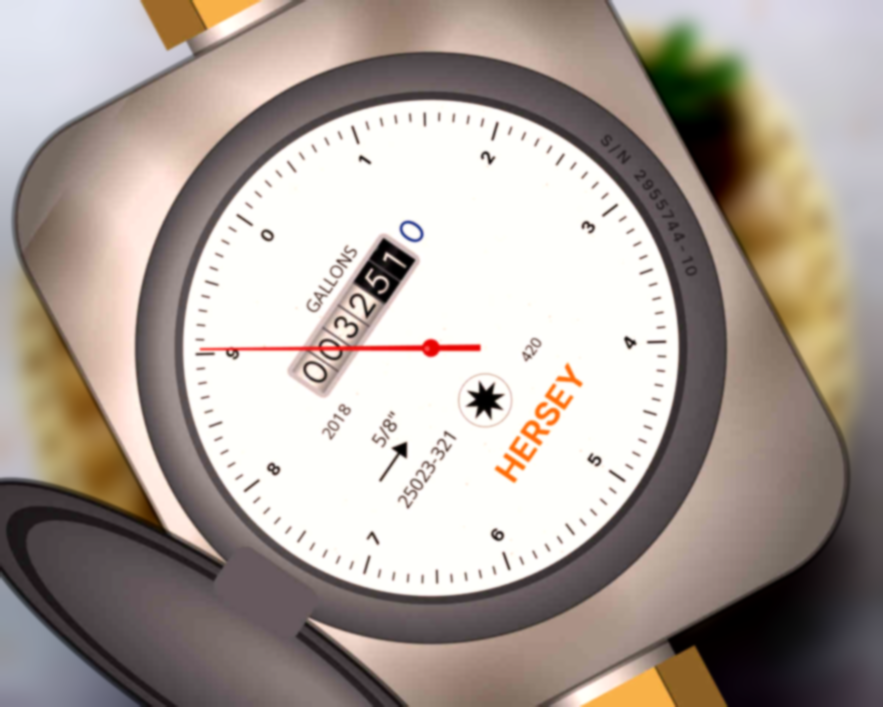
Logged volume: 32509.0
